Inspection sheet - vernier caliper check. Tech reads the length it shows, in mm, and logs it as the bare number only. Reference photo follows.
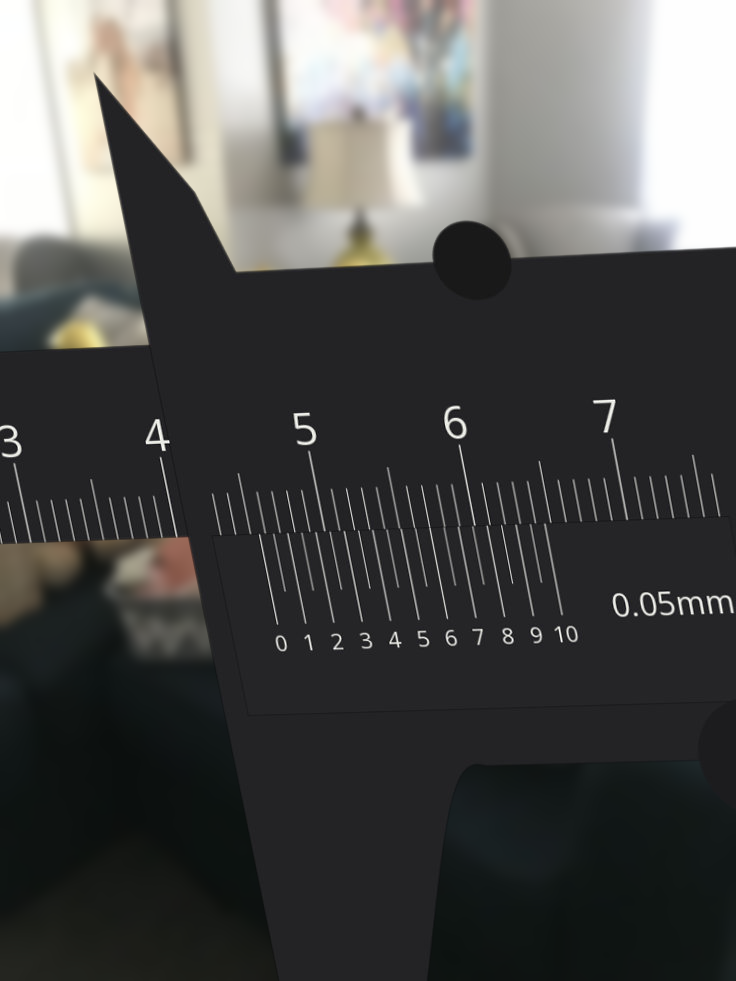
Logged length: 45.6
